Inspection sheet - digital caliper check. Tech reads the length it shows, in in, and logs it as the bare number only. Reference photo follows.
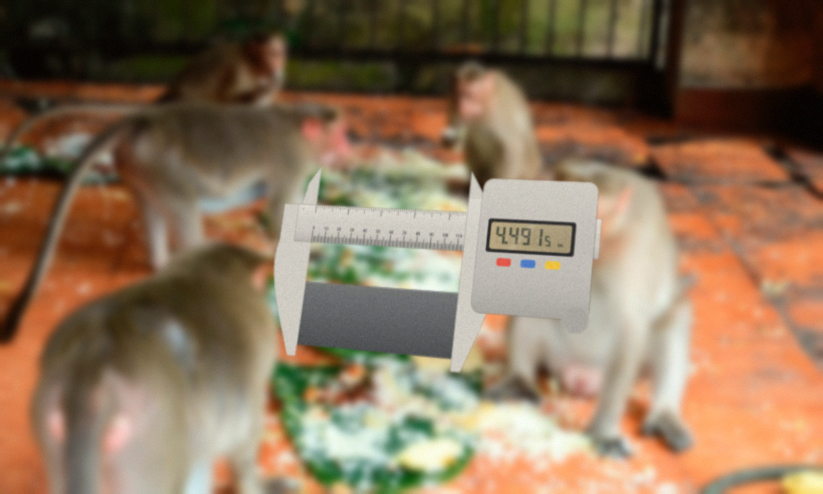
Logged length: 4.4915
